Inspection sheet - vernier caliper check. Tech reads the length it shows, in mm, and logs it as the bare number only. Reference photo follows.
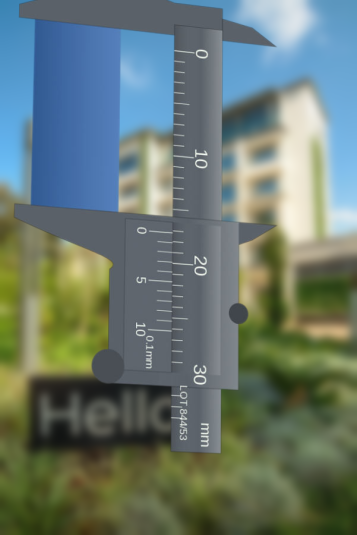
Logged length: 17.2
